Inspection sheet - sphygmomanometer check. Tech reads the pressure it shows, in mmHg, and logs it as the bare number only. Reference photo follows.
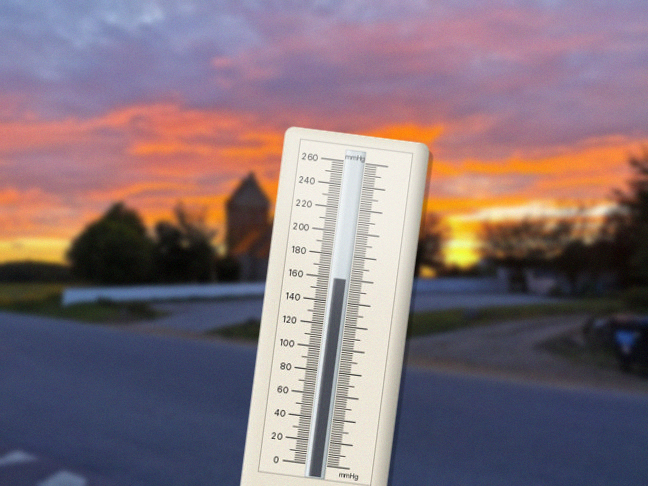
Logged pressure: 160
